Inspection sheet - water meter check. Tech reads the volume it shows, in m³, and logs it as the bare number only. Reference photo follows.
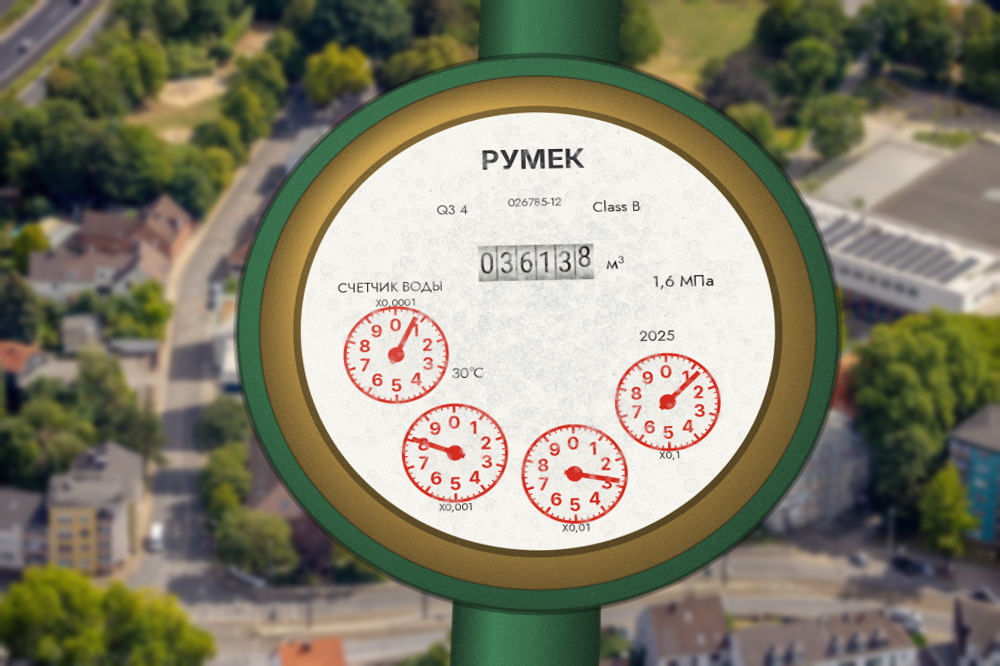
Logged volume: 36138.1280
